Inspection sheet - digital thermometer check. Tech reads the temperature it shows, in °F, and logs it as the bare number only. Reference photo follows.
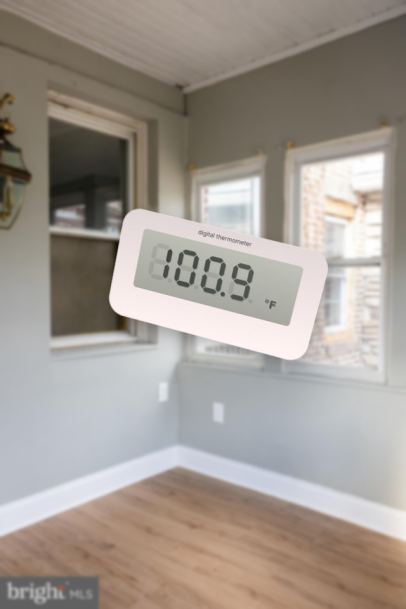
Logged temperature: 100.9
